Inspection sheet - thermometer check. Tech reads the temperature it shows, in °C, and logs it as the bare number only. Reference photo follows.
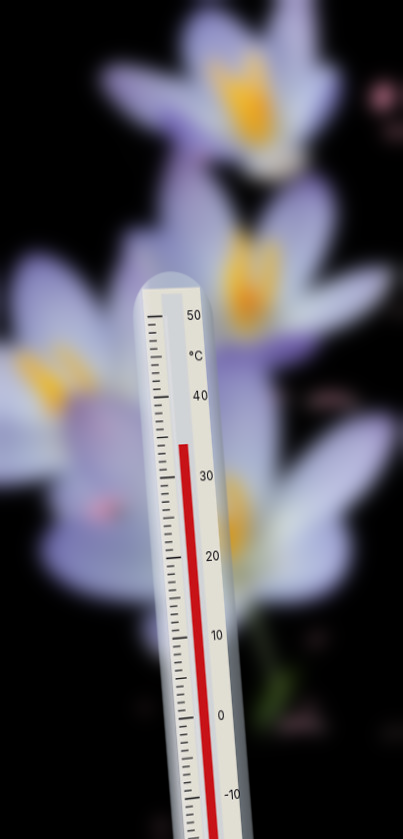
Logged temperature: 34
